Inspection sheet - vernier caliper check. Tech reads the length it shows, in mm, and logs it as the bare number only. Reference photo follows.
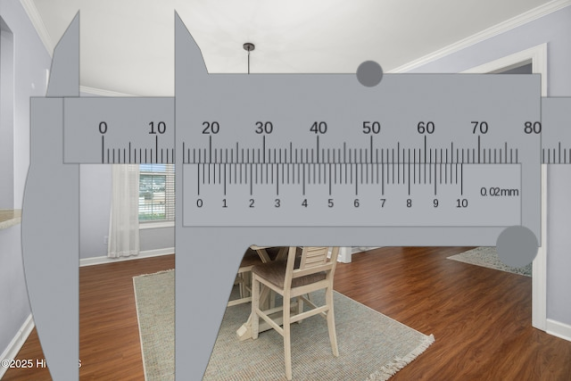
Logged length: 17.8
